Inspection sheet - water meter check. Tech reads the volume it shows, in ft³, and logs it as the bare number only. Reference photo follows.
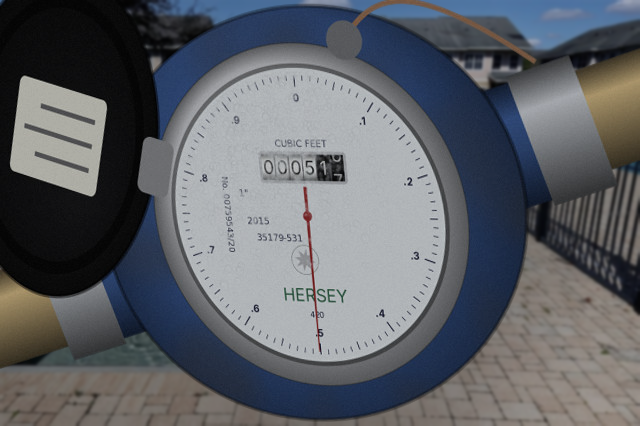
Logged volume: 516.50
